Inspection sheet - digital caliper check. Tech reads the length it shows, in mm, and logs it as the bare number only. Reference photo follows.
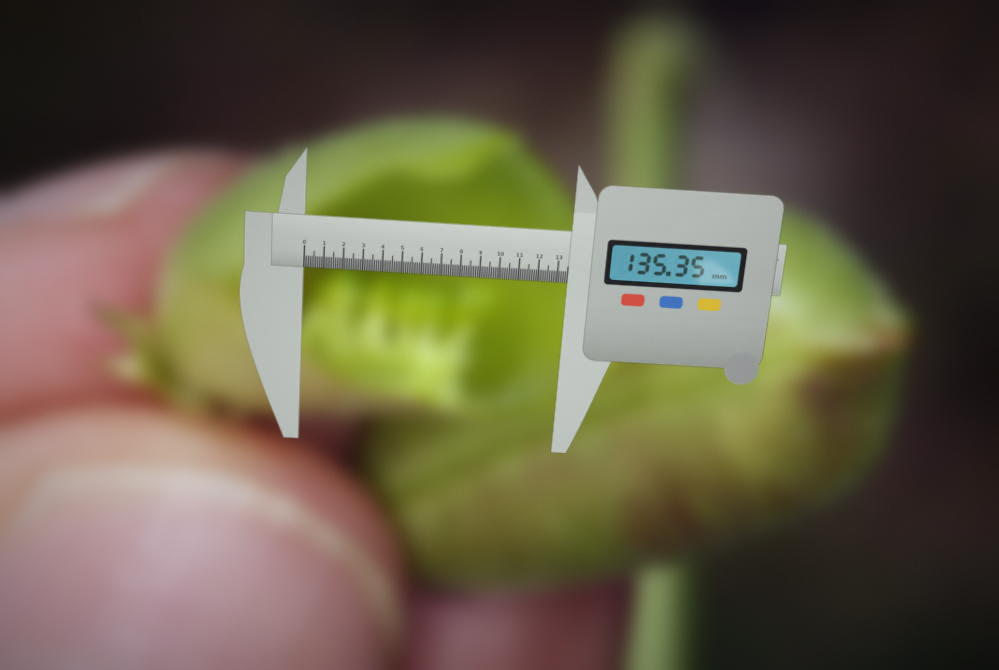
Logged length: 135.35
